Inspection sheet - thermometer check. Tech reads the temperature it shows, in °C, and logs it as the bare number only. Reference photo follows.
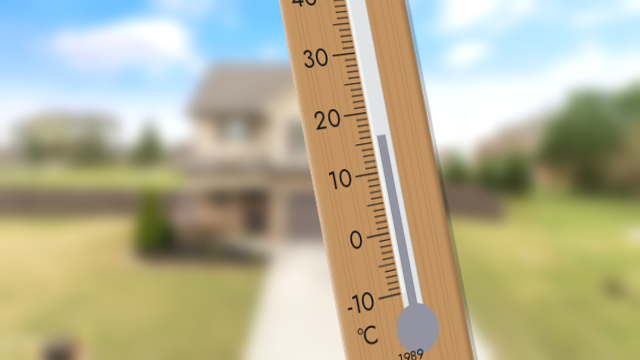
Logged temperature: 16
